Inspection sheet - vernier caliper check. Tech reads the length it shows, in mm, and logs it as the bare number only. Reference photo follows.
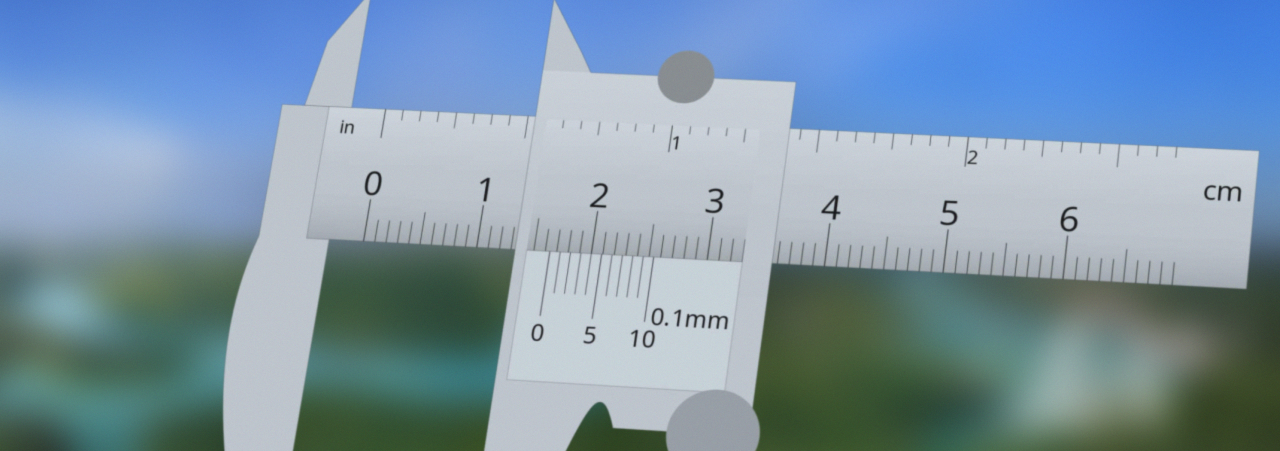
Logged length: 16.4
